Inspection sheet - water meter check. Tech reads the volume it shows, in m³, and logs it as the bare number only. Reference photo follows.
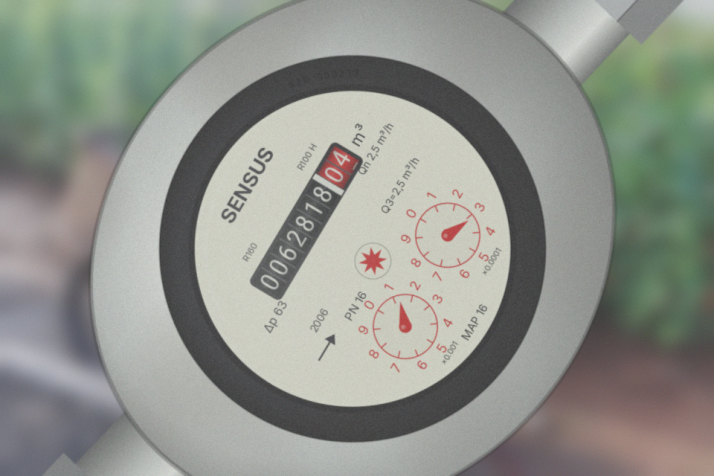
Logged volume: 62818.0413
